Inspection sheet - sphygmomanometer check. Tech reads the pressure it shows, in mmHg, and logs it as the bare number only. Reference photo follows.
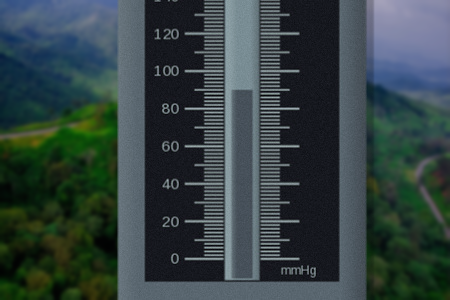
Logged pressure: 90
